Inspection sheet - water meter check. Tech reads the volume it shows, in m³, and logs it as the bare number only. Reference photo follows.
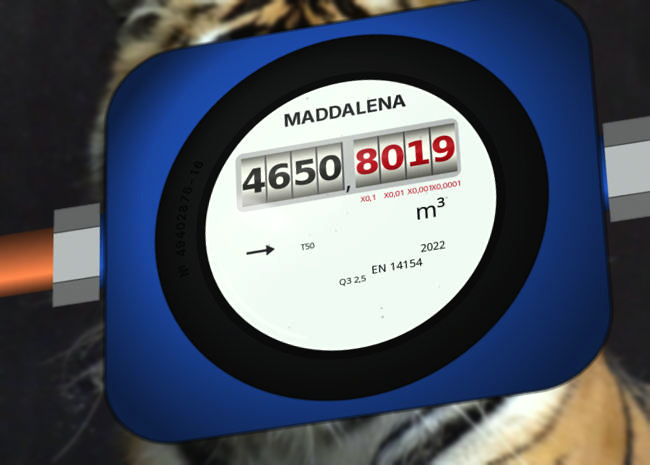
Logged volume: 4650.8019
